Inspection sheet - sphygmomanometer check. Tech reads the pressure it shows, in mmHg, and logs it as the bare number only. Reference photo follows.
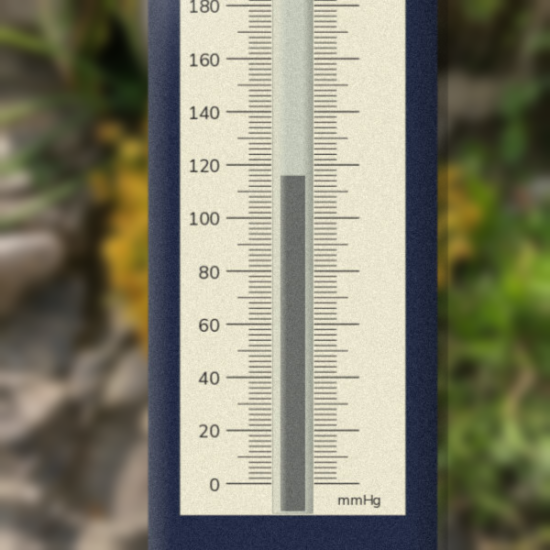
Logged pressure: 116
